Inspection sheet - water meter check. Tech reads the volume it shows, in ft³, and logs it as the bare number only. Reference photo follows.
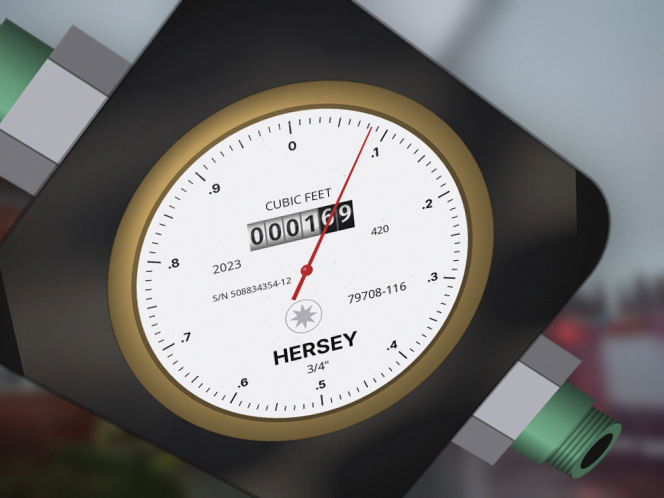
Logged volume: 169.08
